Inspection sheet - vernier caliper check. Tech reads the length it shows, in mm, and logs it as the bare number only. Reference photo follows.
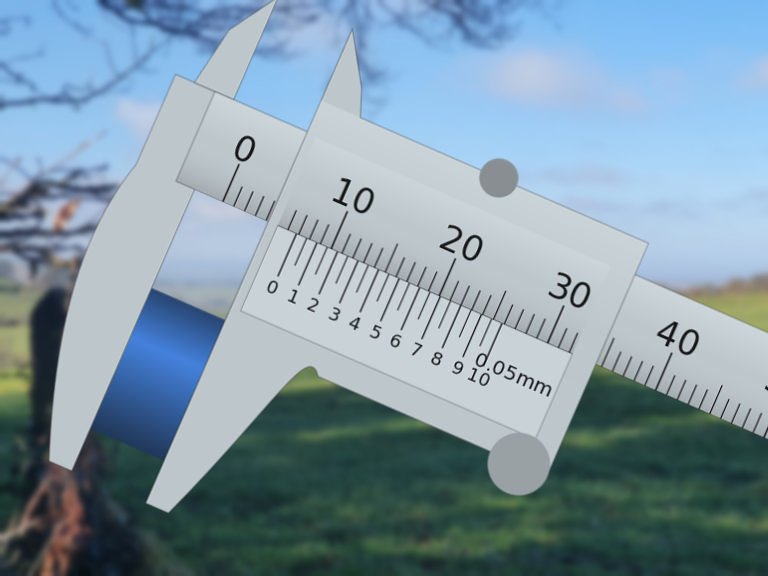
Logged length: 6.8
